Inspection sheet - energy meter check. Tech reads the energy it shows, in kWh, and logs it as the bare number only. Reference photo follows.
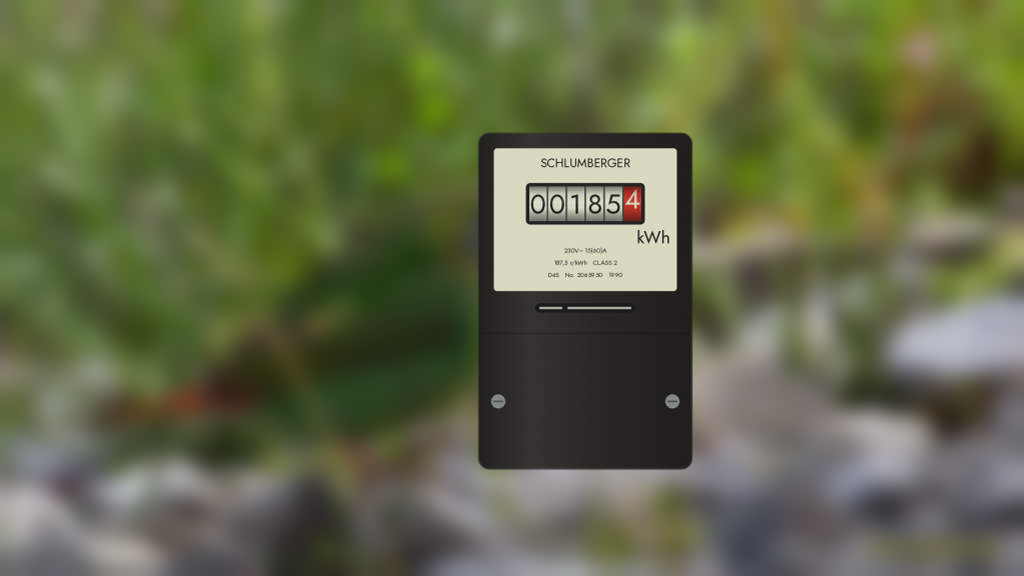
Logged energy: 185.4
